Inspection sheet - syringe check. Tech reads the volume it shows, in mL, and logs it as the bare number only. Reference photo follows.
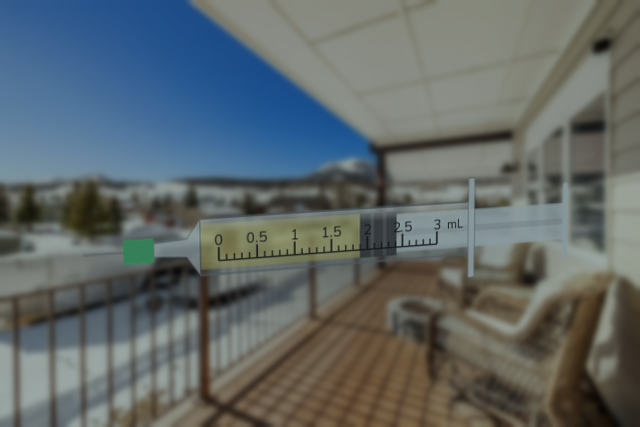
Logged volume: 1.9
